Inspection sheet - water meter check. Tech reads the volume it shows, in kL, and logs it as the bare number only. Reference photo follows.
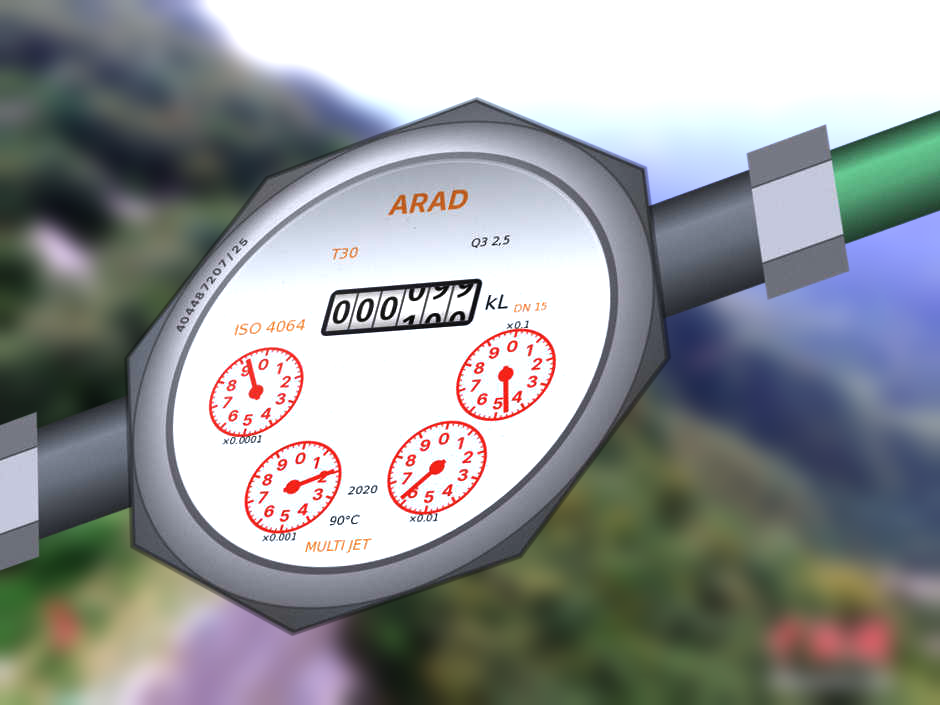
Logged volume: 99.4619
